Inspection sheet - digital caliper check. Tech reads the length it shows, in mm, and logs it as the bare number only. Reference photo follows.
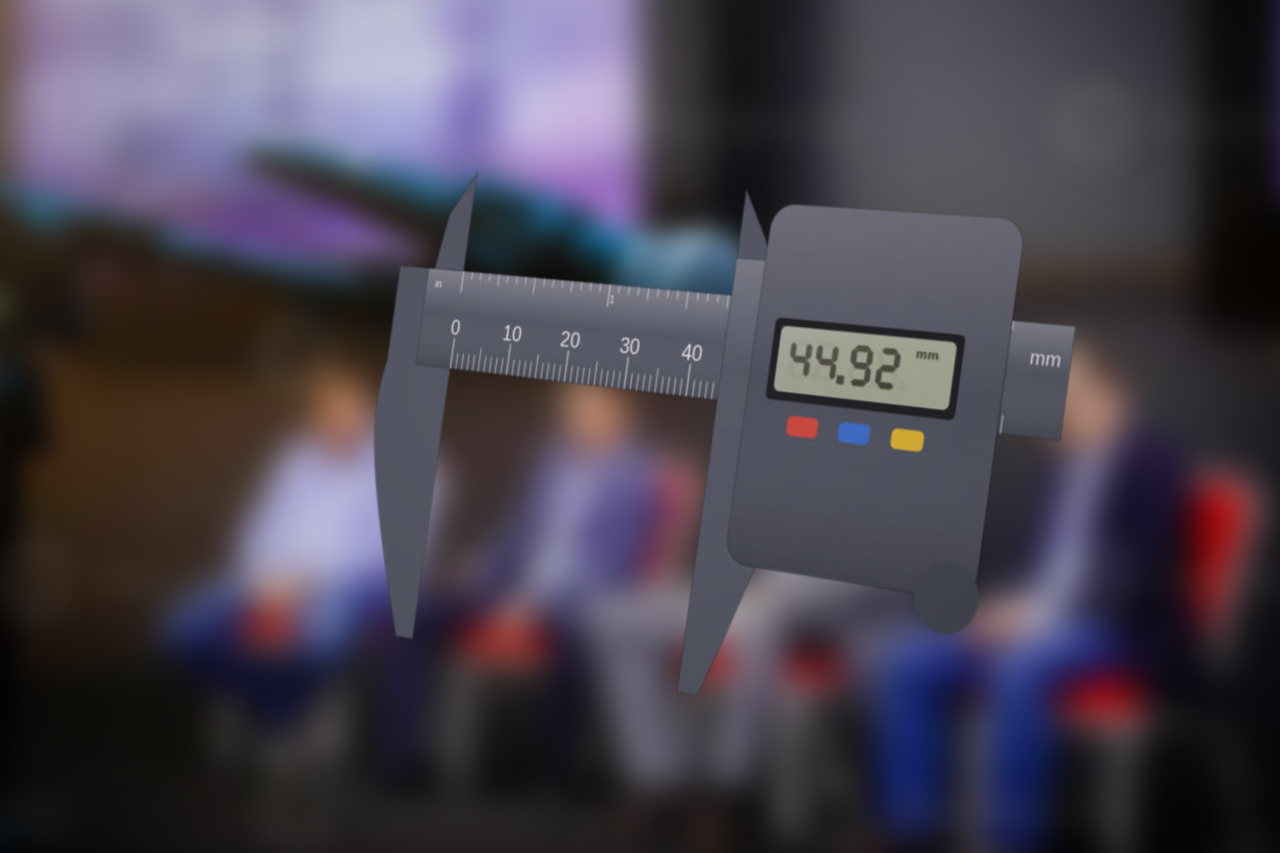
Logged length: 44.92
